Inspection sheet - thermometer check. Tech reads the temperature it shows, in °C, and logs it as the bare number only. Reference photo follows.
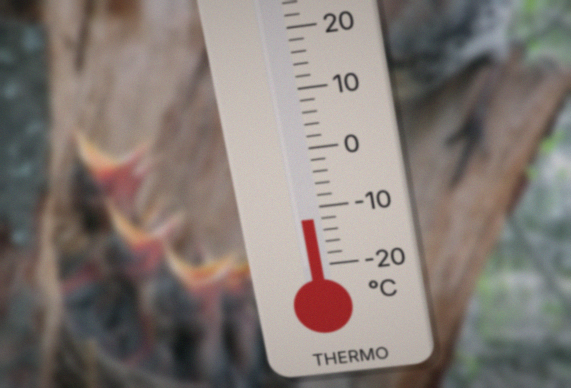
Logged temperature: -12
